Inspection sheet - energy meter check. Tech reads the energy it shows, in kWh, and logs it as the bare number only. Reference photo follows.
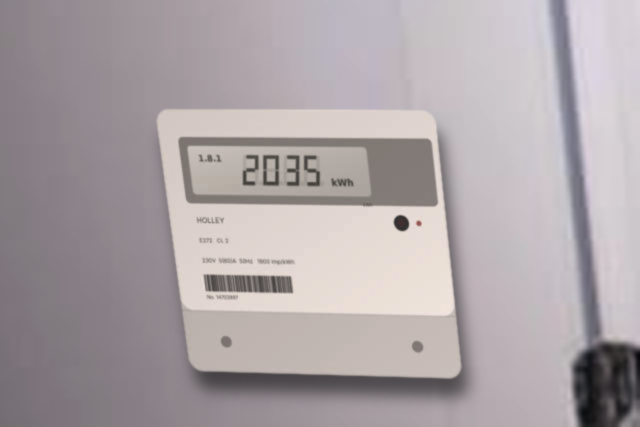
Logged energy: 2035
